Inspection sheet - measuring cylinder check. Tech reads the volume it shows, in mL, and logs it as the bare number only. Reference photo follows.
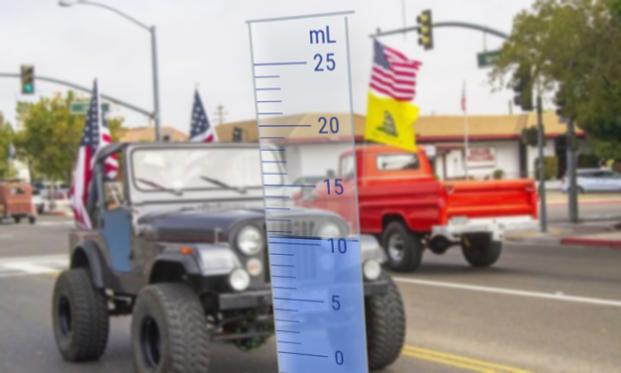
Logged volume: 10.5
